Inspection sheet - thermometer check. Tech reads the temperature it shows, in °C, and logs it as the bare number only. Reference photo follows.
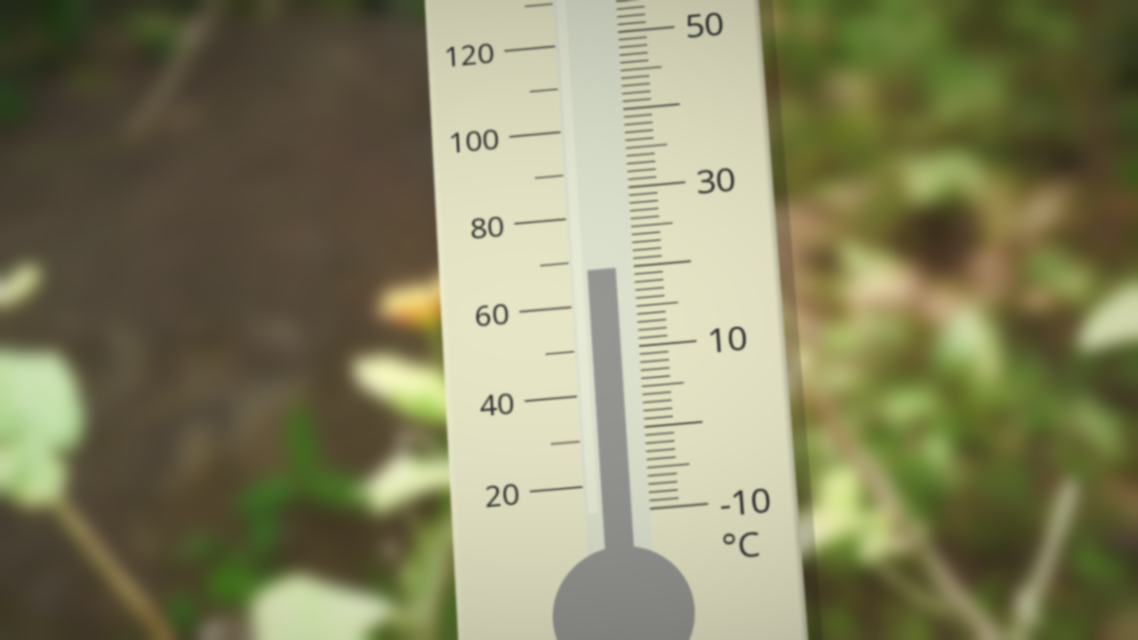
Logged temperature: 20
